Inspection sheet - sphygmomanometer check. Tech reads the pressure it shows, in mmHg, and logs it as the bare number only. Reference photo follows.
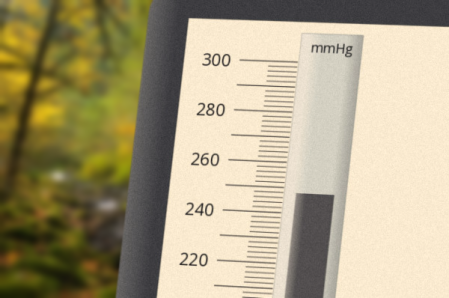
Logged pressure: 248
